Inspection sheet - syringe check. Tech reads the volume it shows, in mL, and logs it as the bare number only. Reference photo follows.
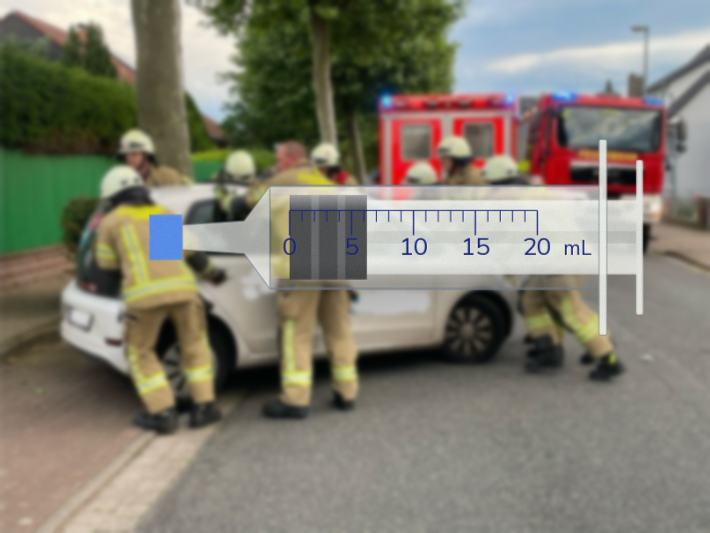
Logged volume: 0
